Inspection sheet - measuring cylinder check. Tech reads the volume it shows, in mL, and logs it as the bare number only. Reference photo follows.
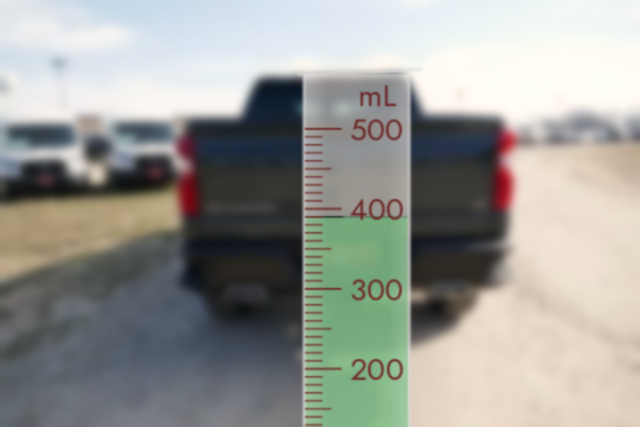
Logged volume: 390
